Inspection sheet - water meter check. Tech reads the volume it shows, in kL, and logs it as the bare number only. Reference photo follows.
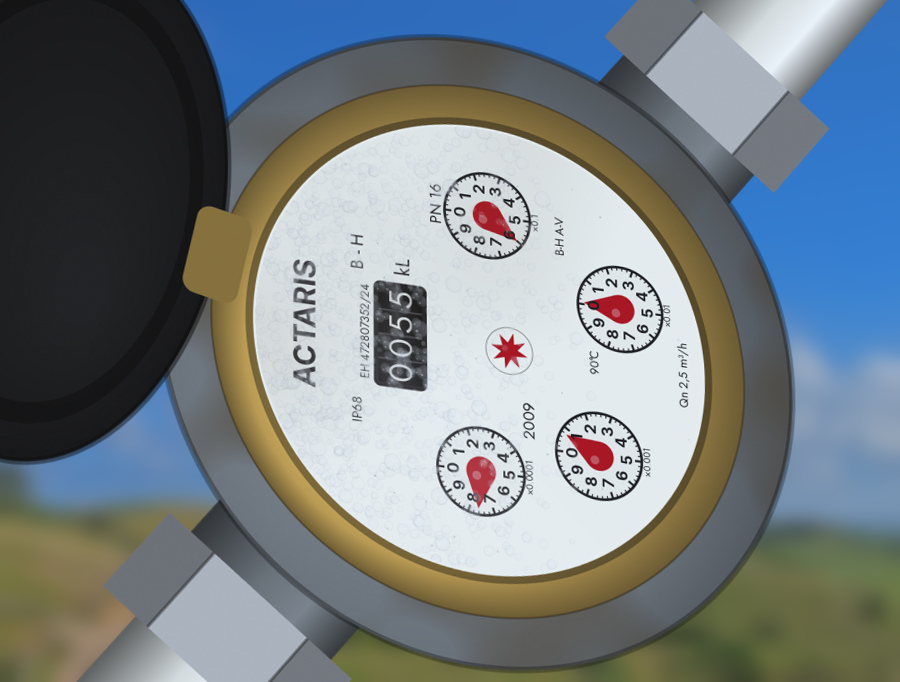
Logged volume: 55.6007
